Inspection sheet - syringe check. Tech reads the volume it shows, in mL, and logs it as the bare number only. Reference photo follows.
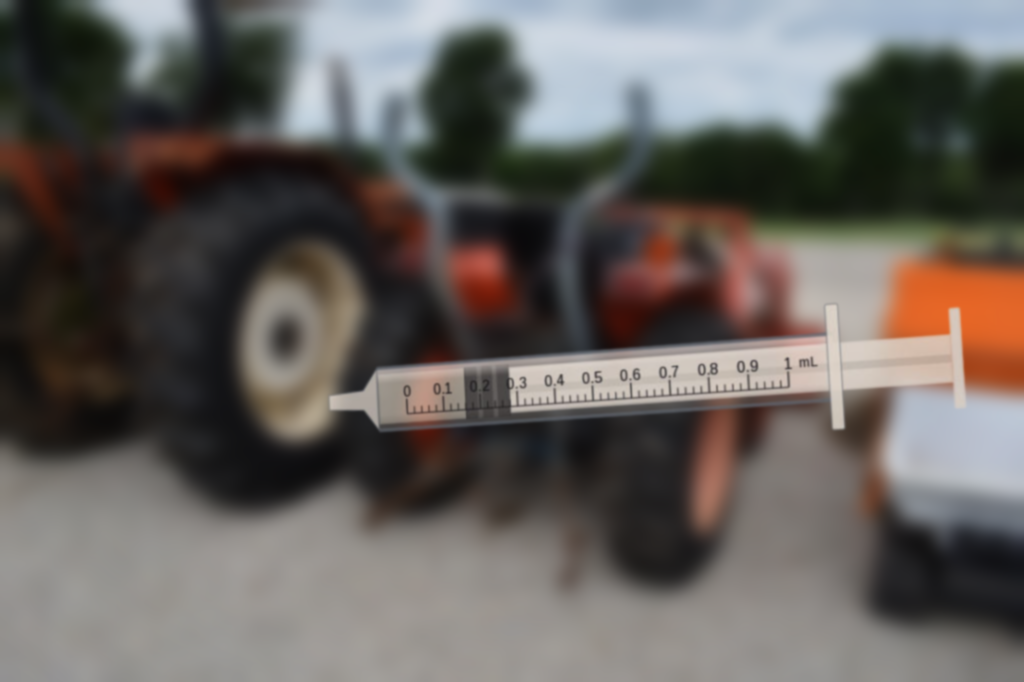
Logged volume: 0.16
